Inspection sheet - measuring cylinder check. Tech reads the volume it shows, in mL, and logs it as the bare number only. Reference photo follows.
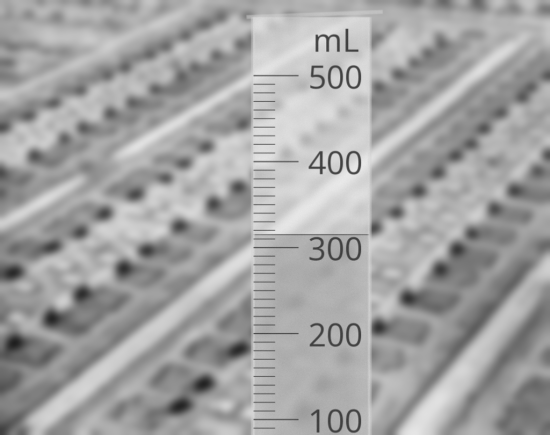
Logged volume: 315
